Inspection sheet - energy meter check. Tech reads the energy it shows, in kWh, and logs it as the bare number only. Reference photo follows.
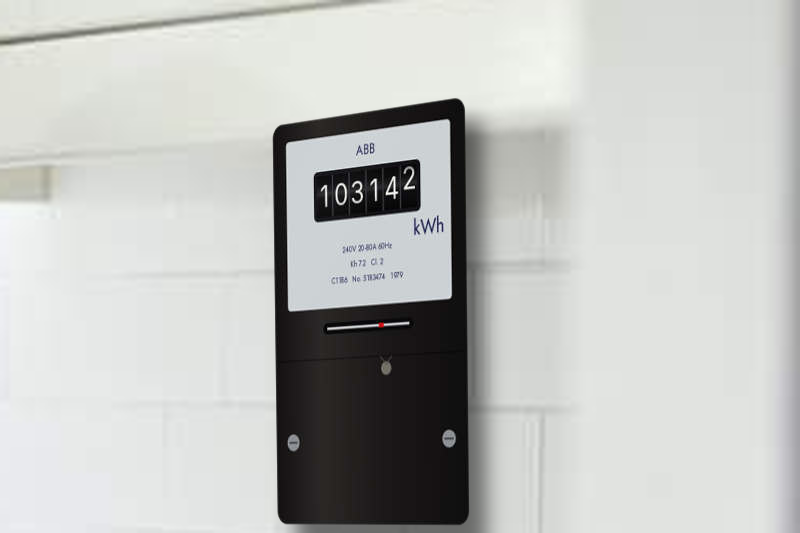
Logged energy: 103142
